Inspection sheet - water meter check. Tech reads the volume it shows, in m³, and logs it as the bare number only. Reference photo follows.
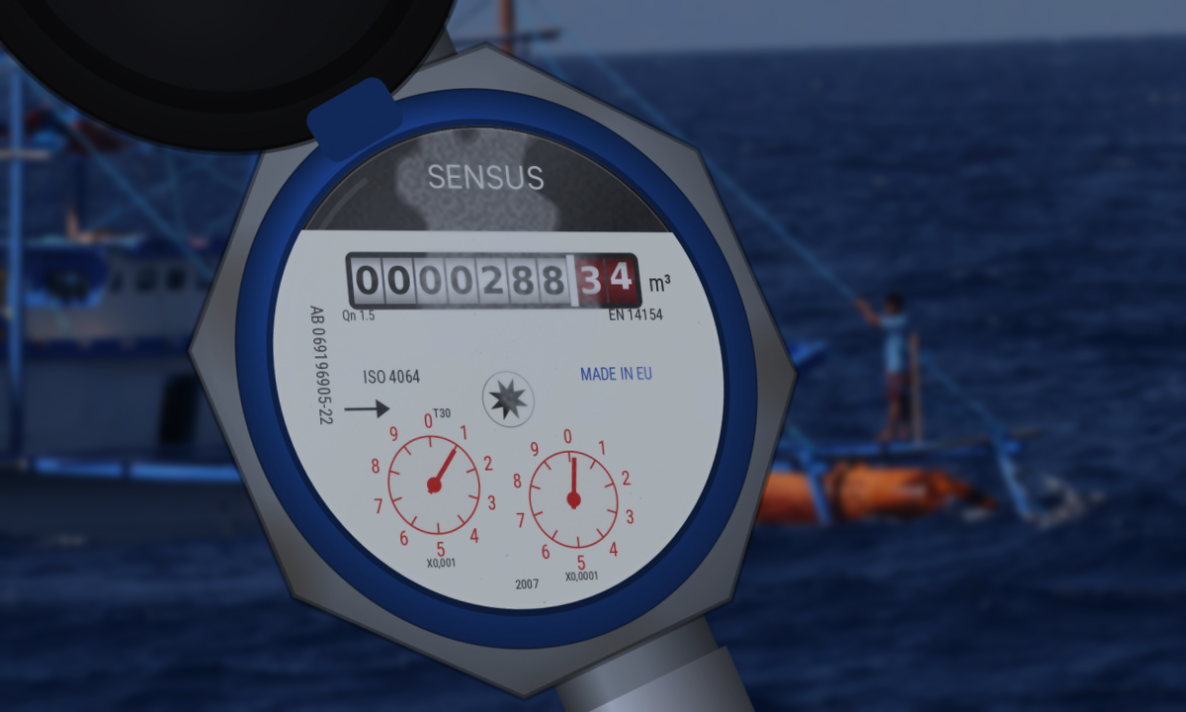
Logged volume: 288.3410
